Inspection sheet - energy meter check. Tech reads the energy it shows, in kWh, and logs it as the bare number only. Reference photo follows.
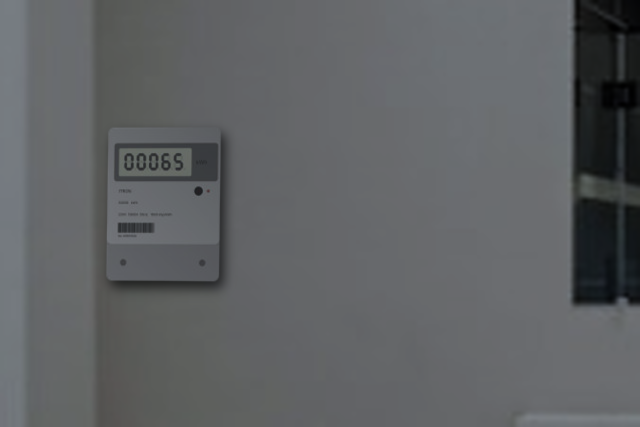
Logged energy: 65
